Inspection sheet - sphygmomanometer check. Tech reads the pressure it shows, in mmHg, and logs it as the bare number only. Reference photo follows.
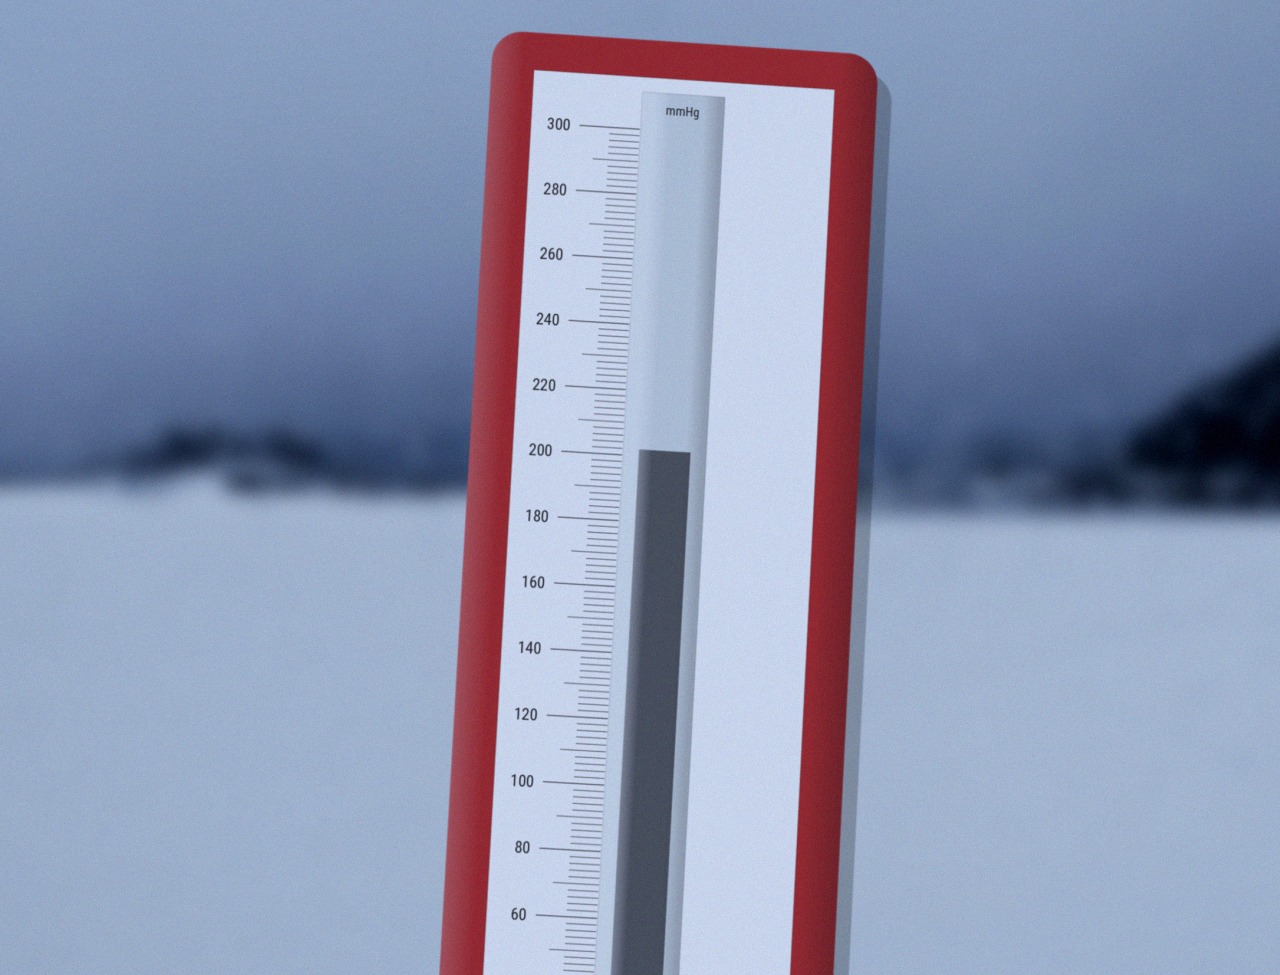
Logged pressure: 202
